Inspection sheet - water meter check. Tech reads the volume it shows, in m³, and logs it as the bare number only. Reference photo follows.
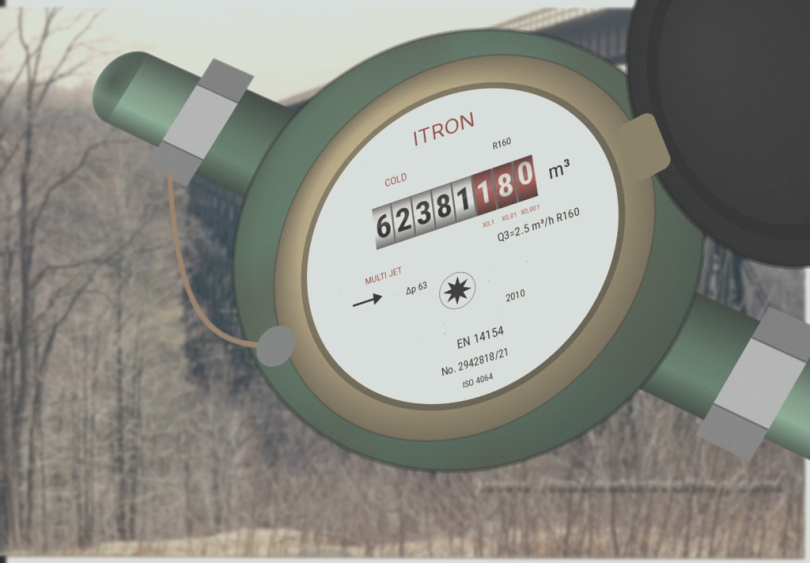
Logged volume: 62381.180
